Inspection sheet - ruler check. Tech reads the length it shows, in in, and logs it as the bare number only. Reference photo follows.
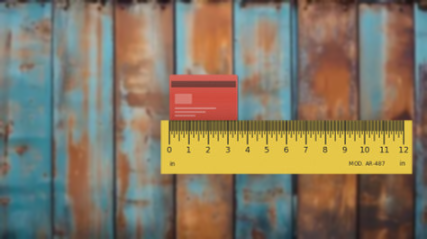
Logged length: 3.5
